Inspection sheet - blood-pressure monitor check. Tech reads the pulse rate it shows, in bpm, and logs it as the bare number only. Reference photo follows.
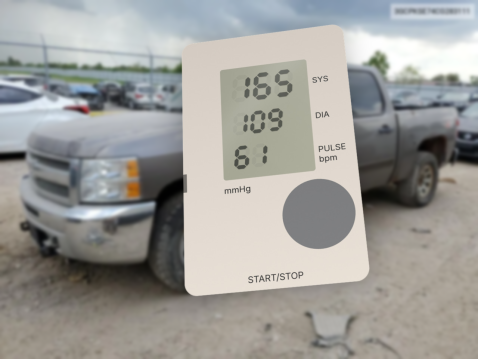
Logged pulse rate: 61
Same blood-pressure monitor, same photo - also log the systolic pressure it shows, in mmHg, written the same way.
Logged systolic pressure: 165
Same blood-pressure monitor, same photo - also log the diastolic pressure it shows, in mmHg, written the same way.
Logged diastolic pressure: 109
